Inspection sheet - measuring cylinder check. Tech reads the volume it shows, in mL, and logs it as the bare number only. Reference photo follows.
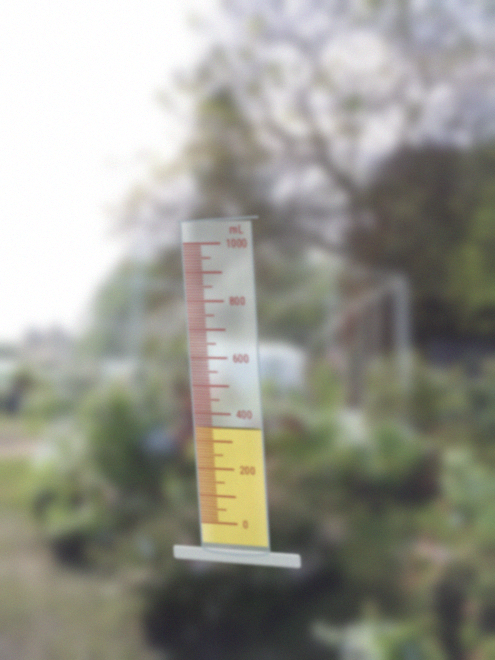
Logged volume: 350
